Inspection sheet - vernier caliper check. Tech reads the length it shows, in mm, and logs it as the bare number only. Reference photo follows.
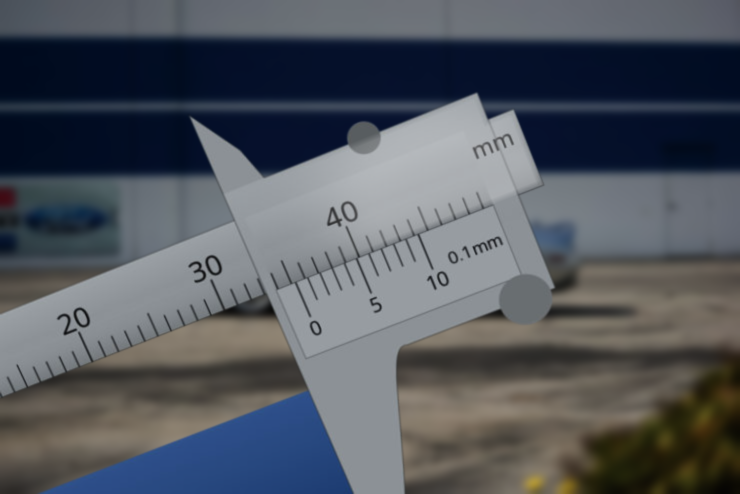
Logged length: 35.3
